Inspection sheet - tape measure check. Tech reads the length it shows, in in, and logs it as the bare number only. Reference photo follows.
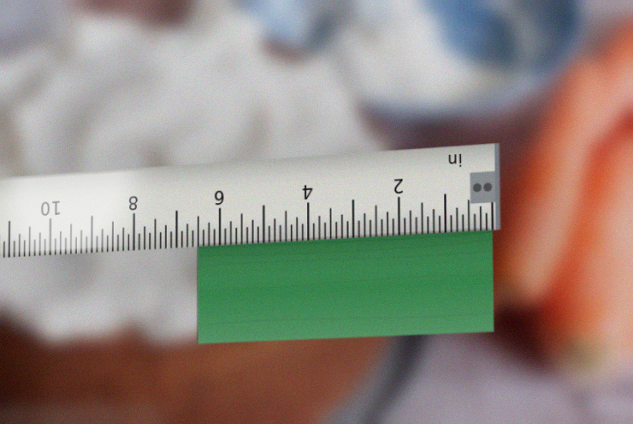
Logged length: 6.5
